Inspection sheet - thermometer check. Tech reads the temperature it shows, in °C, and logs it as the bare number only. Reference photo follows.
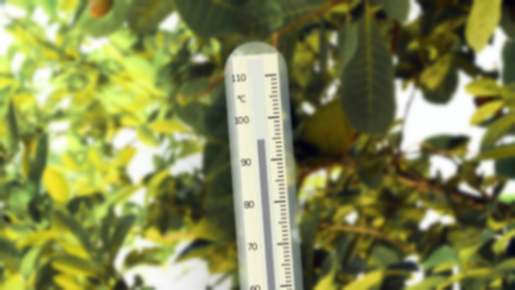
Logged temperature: 95
